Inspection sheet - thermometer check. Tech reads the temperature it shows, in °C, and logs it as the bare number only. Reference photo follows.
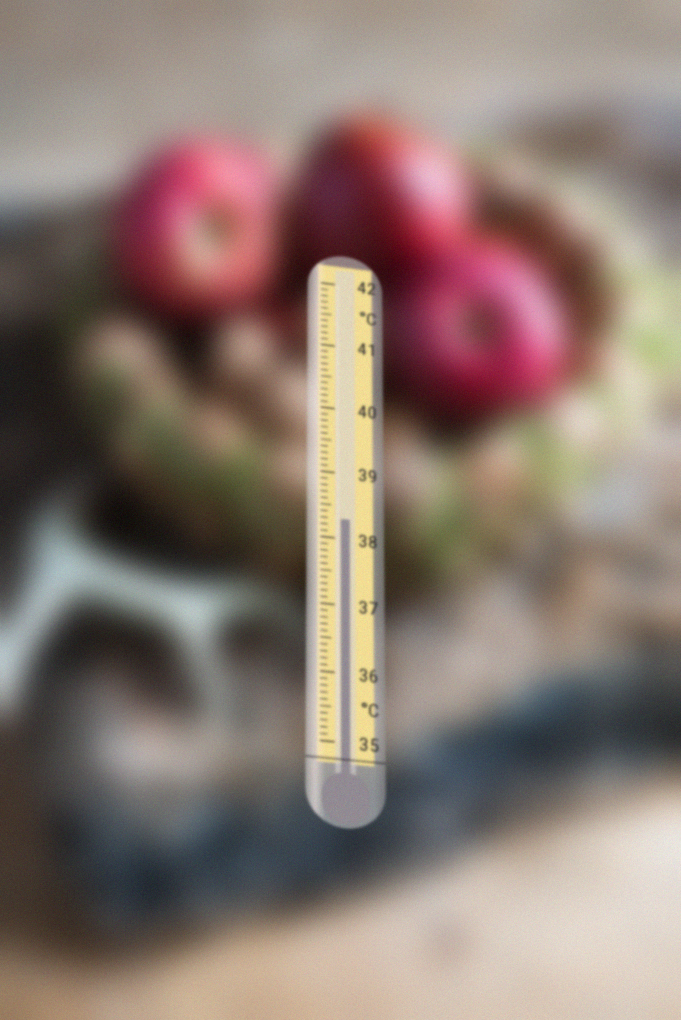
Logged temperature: 38.3
